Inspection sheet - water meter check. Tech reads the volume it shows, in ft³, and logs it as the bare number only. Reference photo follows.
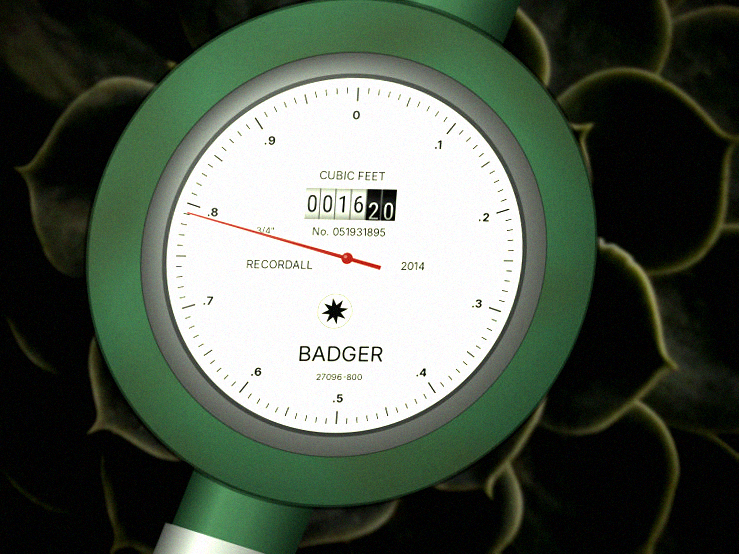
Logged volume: 1619.79
